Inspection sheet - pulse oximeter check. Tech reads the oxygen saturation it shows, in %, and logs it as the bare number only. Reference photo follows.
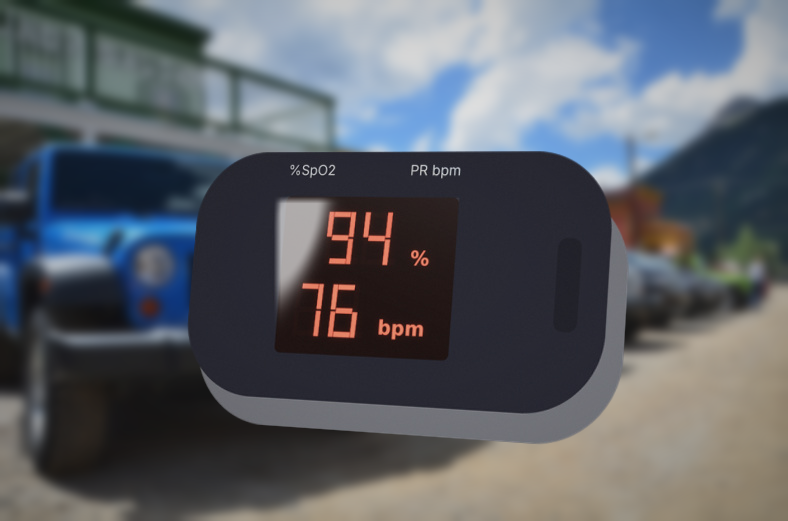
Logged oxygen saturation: 94
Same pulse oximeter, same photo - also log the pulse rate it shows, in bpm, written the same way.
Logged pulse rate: 76
